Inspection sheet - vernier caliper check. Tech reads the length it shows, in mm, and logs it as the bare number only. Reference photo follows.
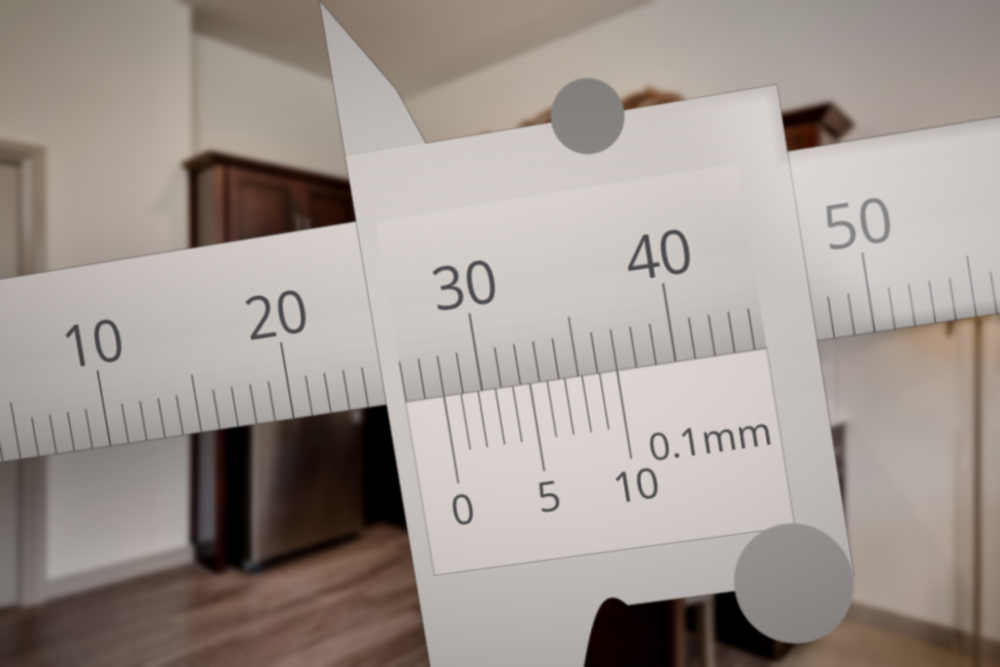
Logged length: 28.0
